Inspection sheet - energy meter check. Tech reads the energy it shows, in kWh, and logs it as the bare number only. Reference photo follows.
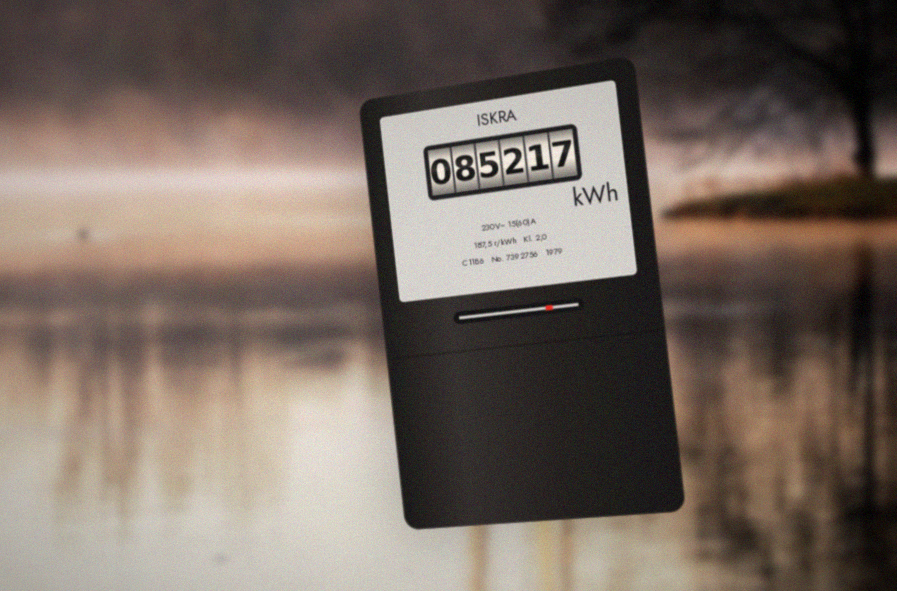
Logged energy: 85217
